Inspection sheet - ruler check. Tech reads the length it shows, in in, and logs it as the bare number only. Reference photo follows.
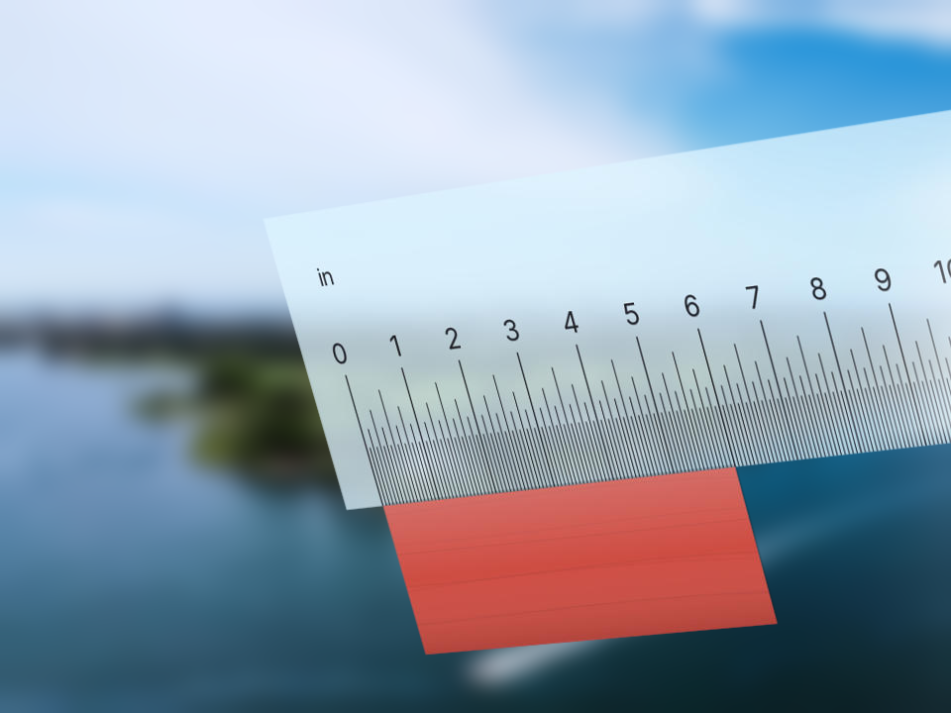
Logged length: 6
